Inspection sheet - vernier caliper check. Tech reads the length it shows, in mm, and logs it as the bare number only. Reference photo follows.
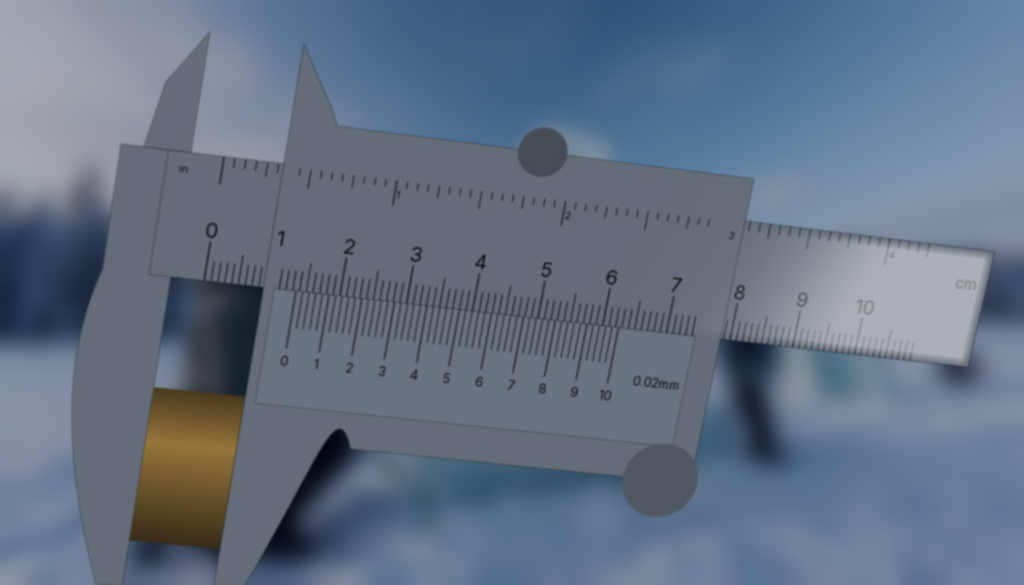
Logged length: 13.5
